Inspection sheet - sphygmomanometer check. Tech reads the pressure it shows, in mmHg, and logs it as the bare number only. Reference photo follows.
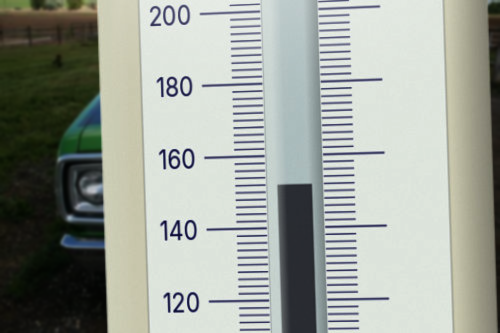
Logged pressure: 152
